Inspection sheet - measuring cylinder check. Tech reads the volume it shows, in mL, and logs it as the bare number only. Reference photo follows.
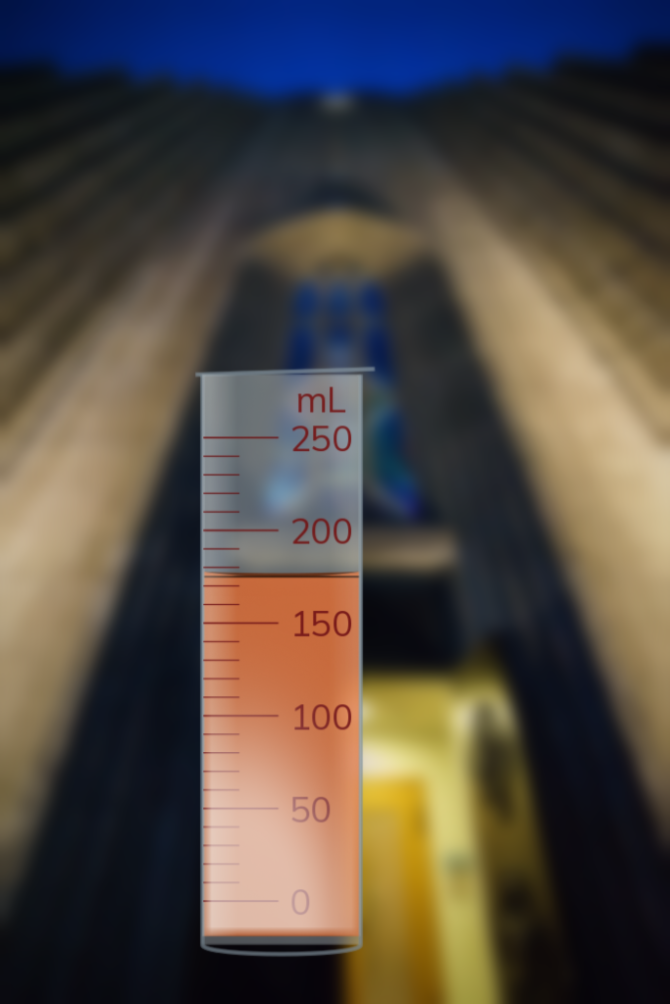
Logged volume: 175
